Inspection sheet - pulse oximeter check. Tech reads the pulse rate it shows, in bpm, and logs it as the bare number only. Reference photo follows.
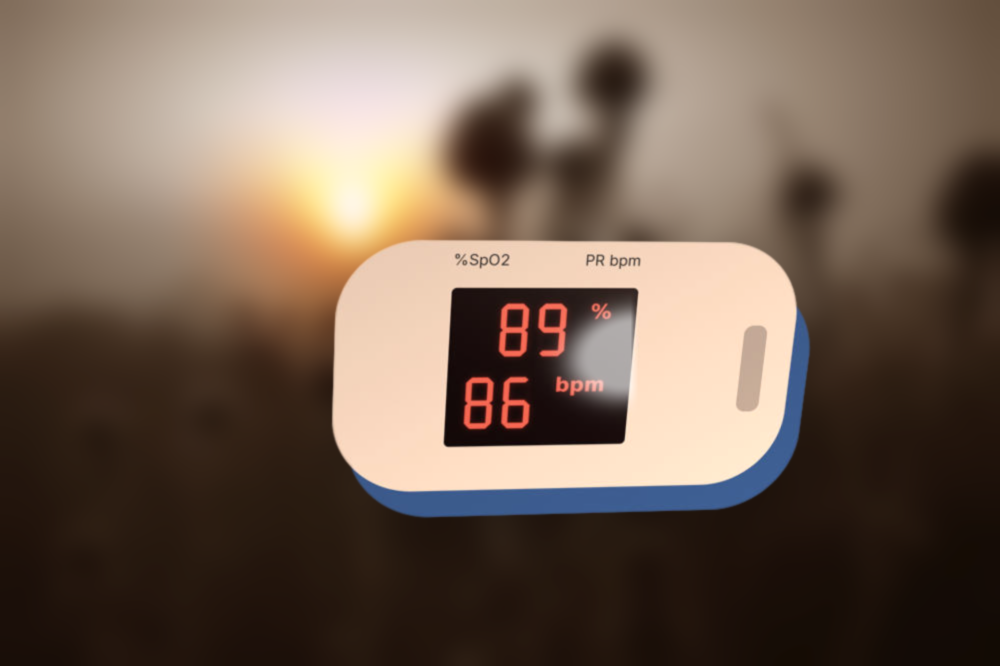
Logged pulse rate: 86
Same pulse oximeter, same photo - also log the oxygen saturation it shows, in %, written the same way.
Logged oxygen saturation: 89
